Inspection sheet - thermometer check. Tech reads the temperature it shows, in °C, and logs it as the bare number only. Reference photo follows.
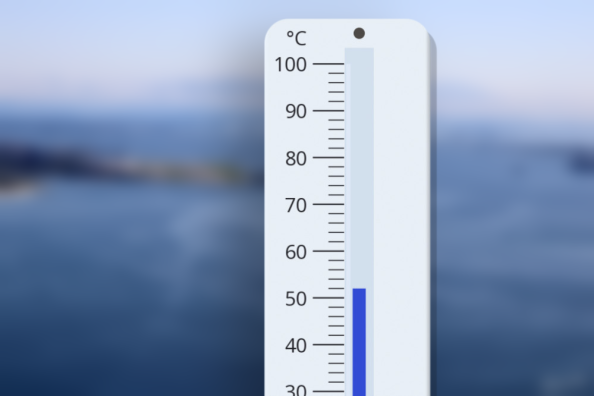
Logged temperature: 52
